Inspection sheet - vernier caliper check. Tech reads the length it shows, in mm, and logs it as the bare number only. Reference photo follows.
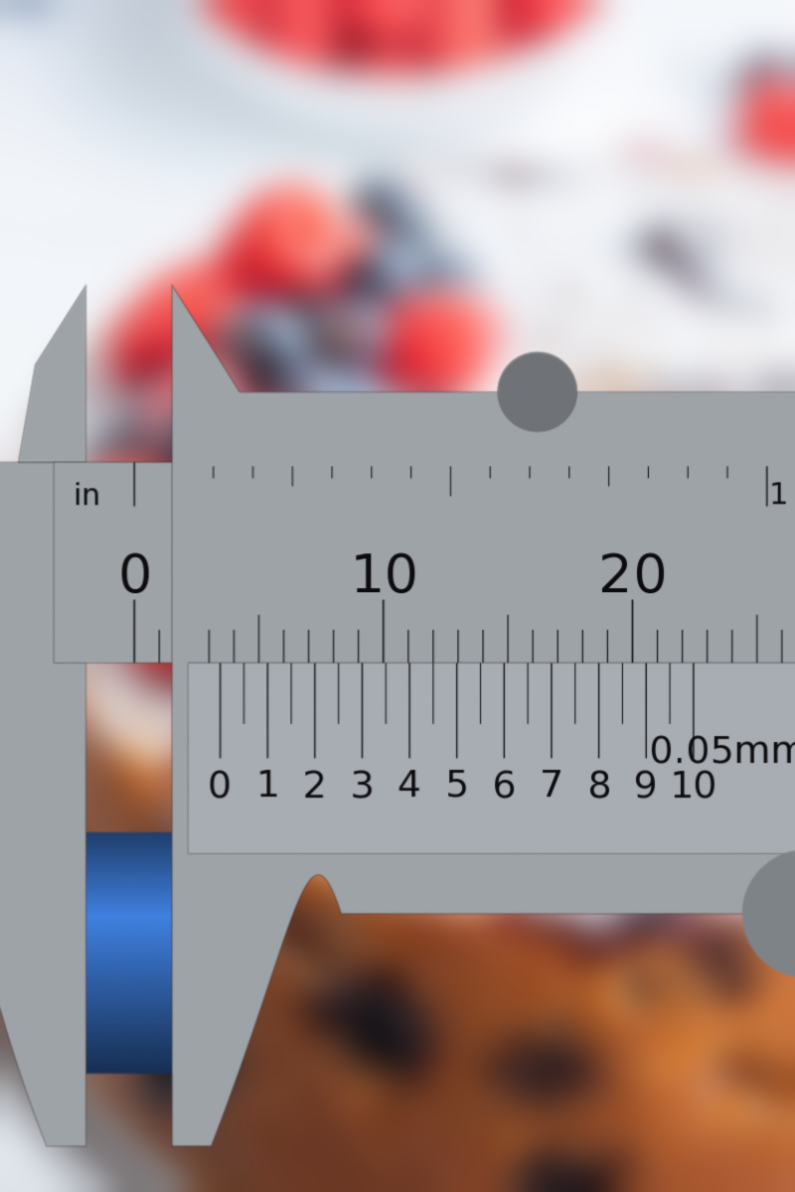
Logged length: 3.45
